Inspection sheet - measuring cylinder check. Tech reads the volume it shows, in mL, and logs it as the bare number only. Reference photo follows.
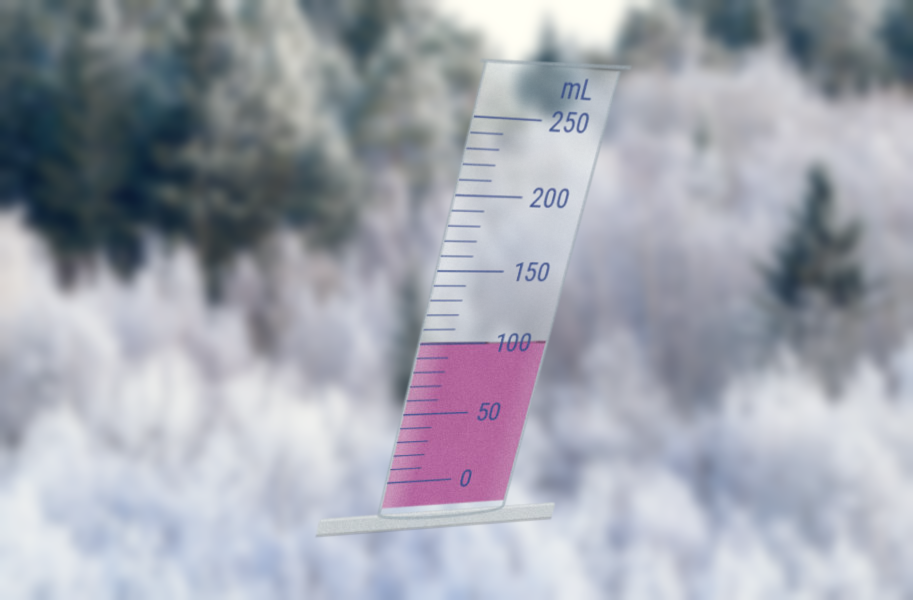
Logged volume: 100
